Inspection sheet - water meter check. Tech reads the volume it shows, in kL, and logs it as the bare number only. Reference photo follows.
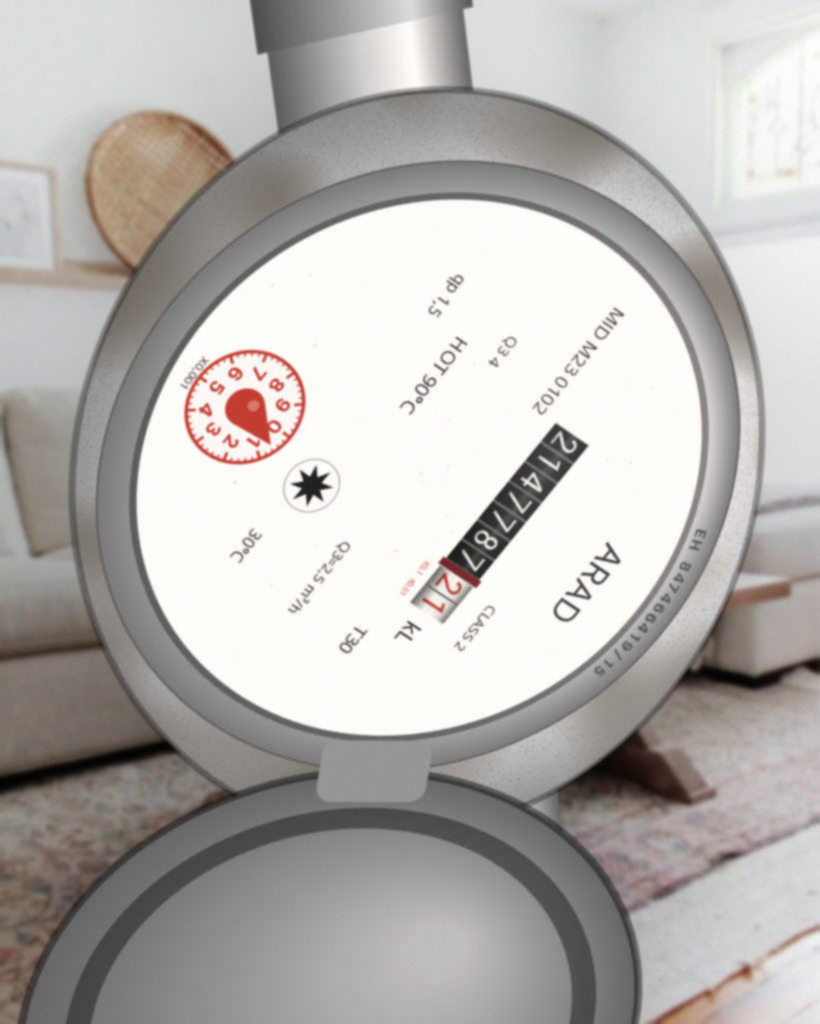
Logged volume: 2147787.210
